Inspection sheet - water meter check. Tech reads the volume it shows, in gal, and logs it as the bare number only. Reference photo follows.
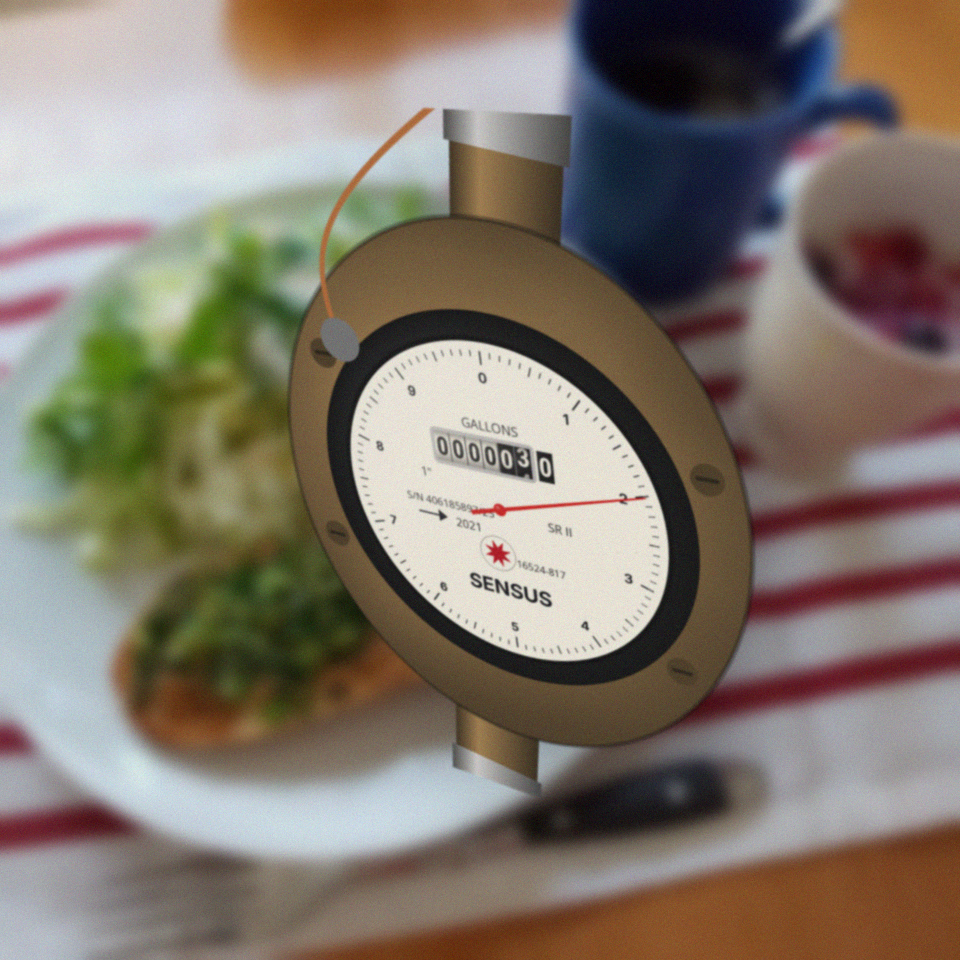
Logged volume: 32.0
